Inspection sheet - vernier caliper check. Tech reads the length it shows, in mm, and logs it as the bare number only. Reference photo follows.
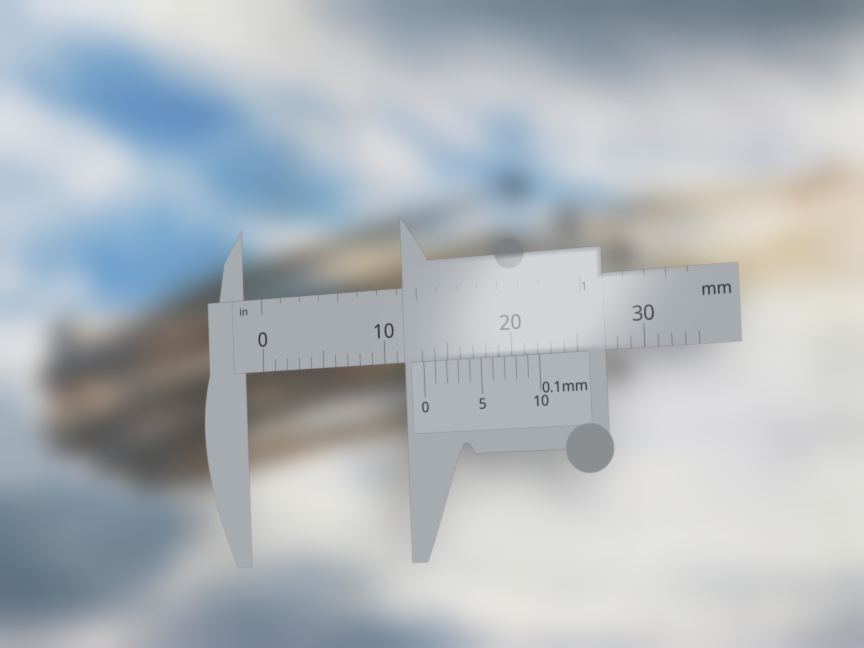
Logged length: 13.1
